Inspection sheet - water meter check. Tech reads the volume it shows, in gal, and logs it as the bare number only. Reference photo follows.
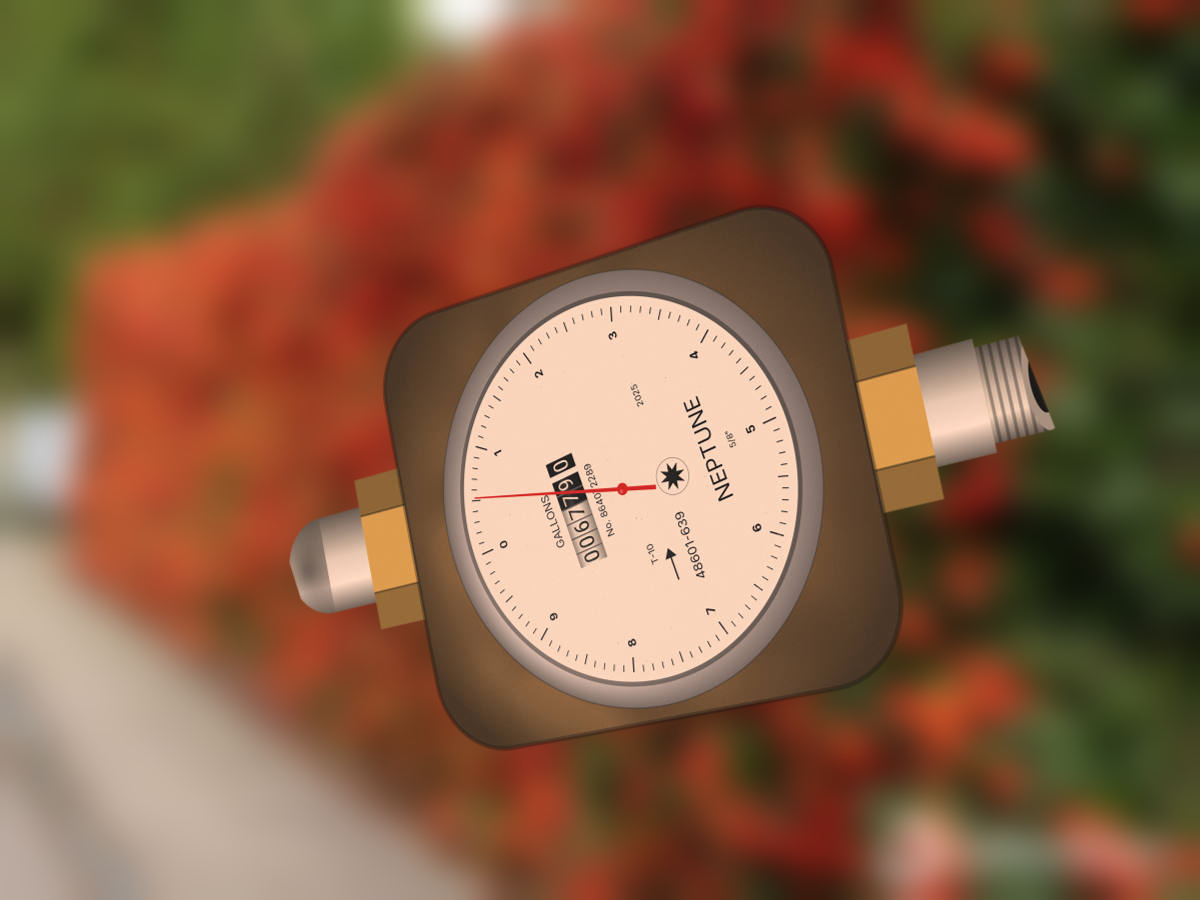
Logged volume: 67790.5
